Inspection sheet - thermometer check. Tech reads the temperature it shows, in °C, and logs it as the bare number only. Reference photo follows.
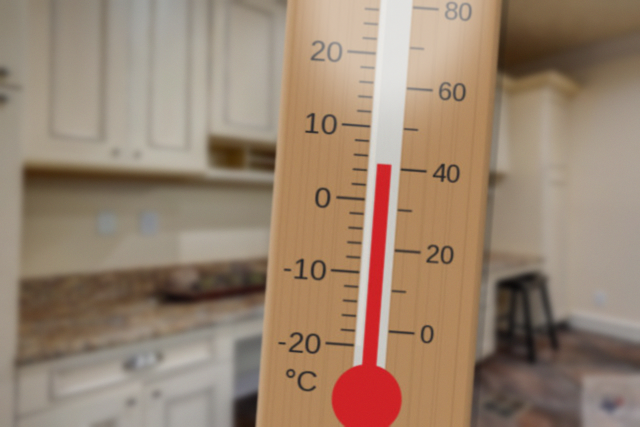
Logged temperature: 5
